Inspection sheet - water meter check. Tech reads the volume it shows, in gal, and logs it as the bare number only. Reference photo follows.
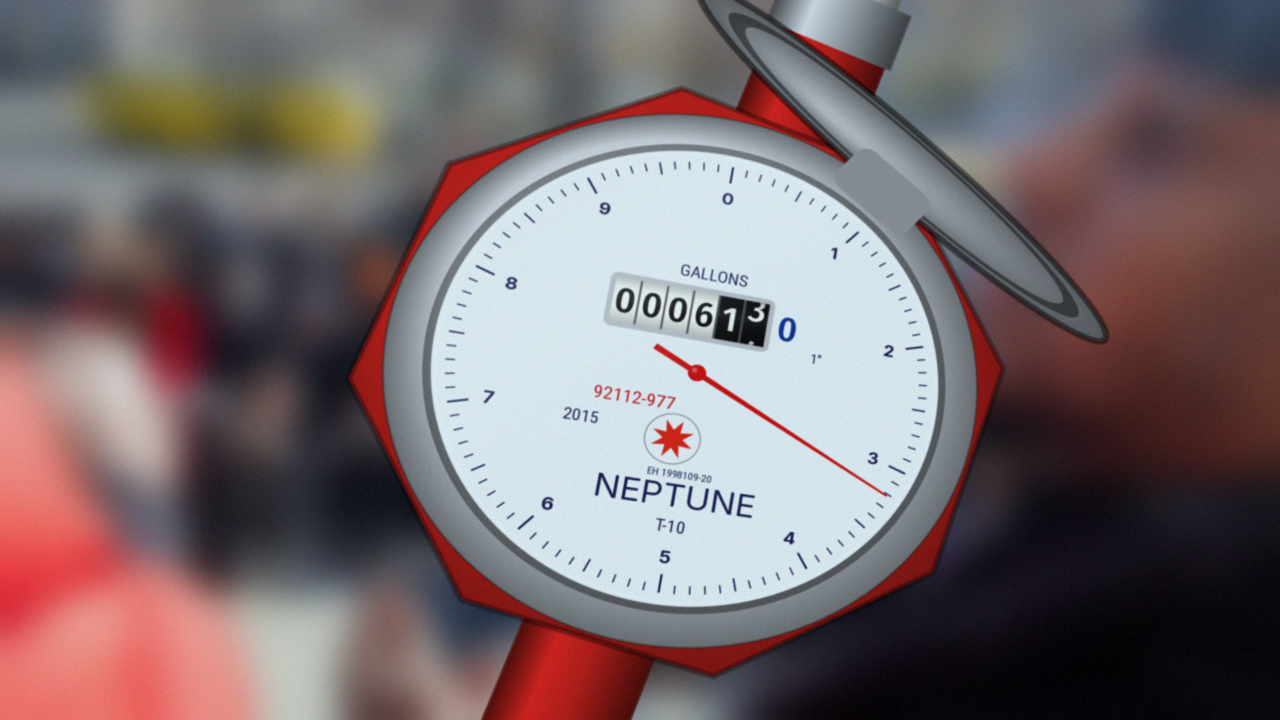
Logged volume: 6133.2
